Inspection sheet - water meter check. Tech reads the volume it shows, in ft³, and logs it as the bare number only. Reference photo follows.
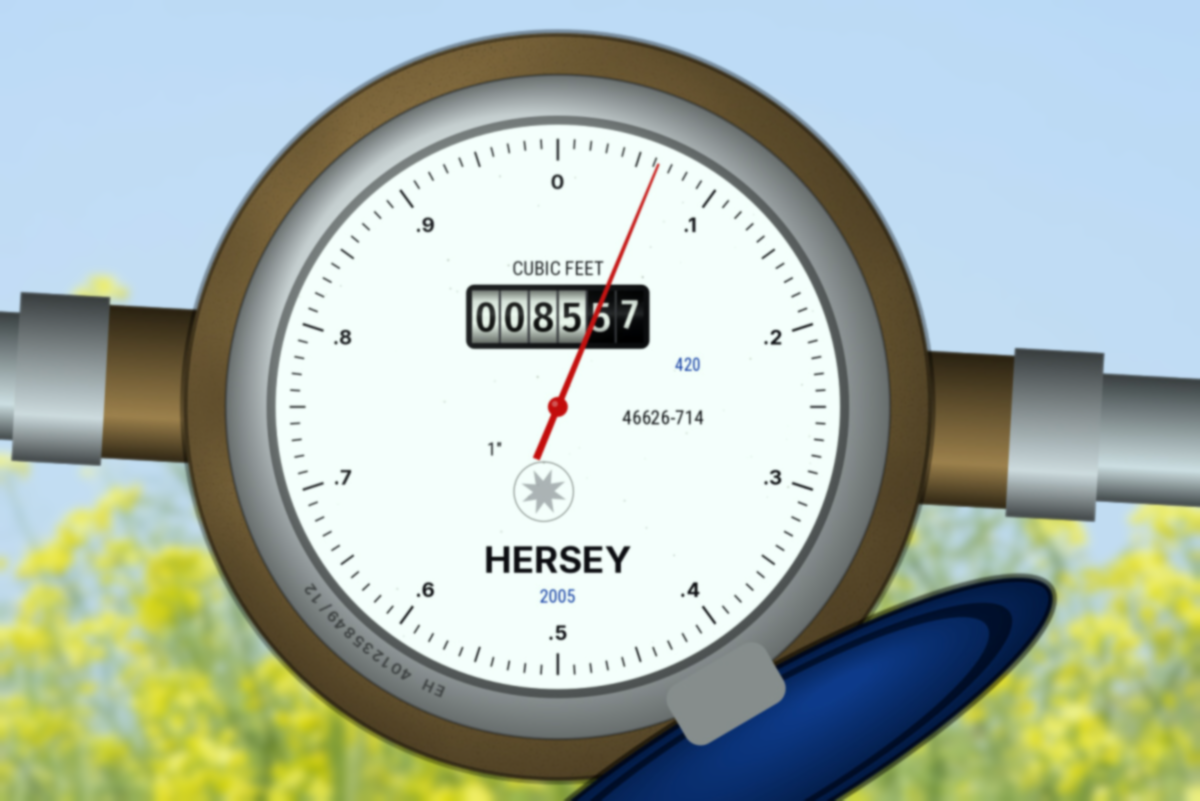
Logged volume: 8557.06
